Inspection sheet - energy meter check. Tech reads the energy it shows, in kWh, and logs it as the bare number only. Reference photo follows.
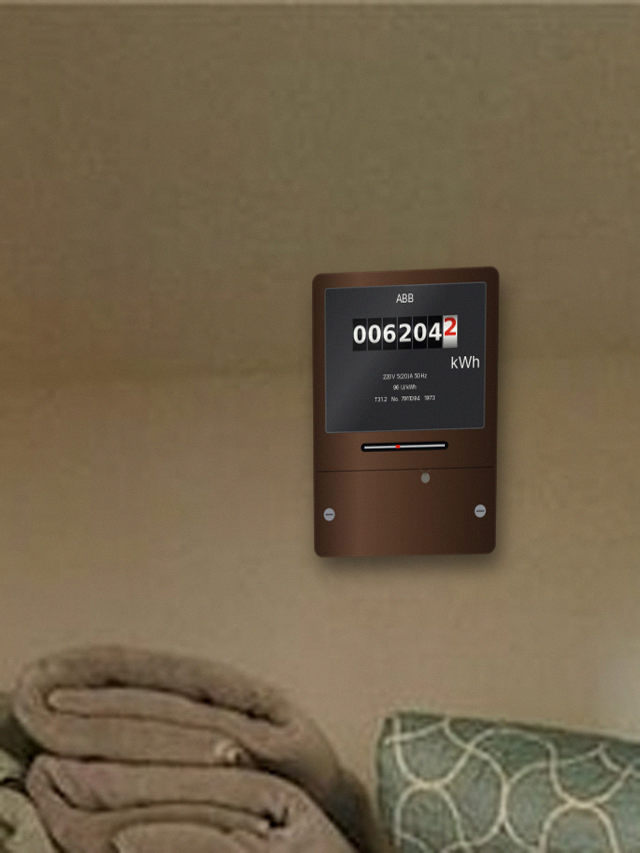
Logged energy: 6204.2
